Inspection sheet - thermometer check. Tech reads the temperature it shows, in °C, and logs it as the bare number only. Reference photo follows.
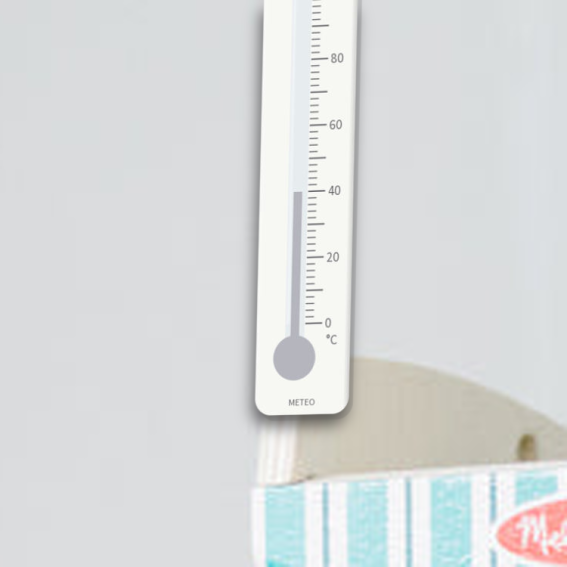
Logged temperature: 40
